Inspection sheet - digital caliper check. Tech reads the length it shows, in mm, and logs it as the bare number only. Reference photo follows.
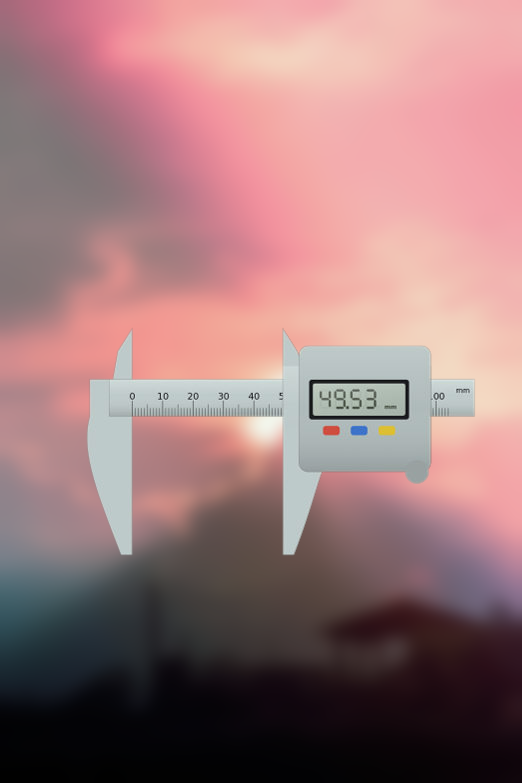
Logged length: 49.53
